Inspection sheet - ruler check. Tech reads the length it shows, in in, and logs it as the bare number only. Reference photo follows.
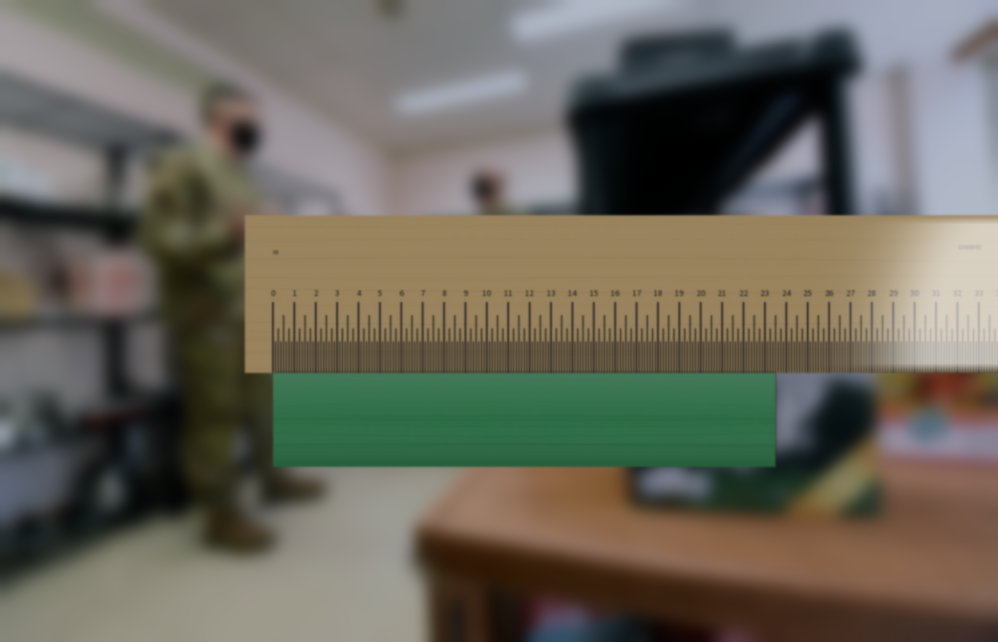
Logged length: 23.5
